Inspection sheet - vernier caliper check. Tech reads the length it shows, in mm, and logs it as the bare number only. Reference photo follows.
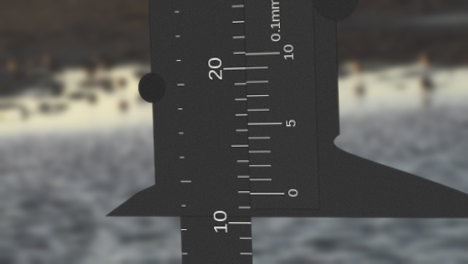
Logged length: 11.9
